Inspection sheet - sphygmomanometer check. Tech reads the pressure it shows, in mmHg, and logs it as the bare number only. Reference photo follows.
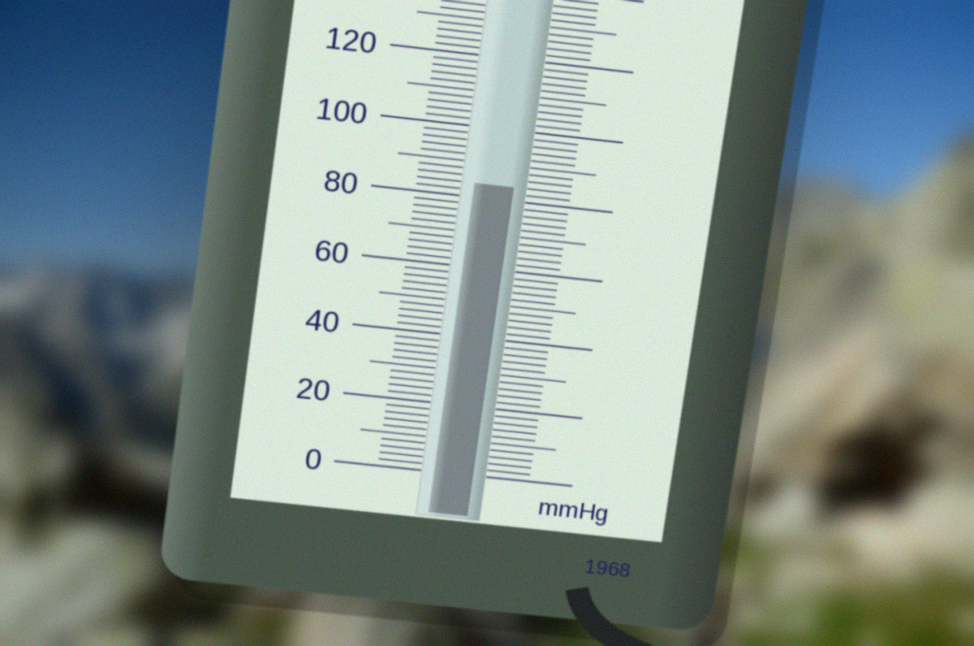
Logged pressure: 84
